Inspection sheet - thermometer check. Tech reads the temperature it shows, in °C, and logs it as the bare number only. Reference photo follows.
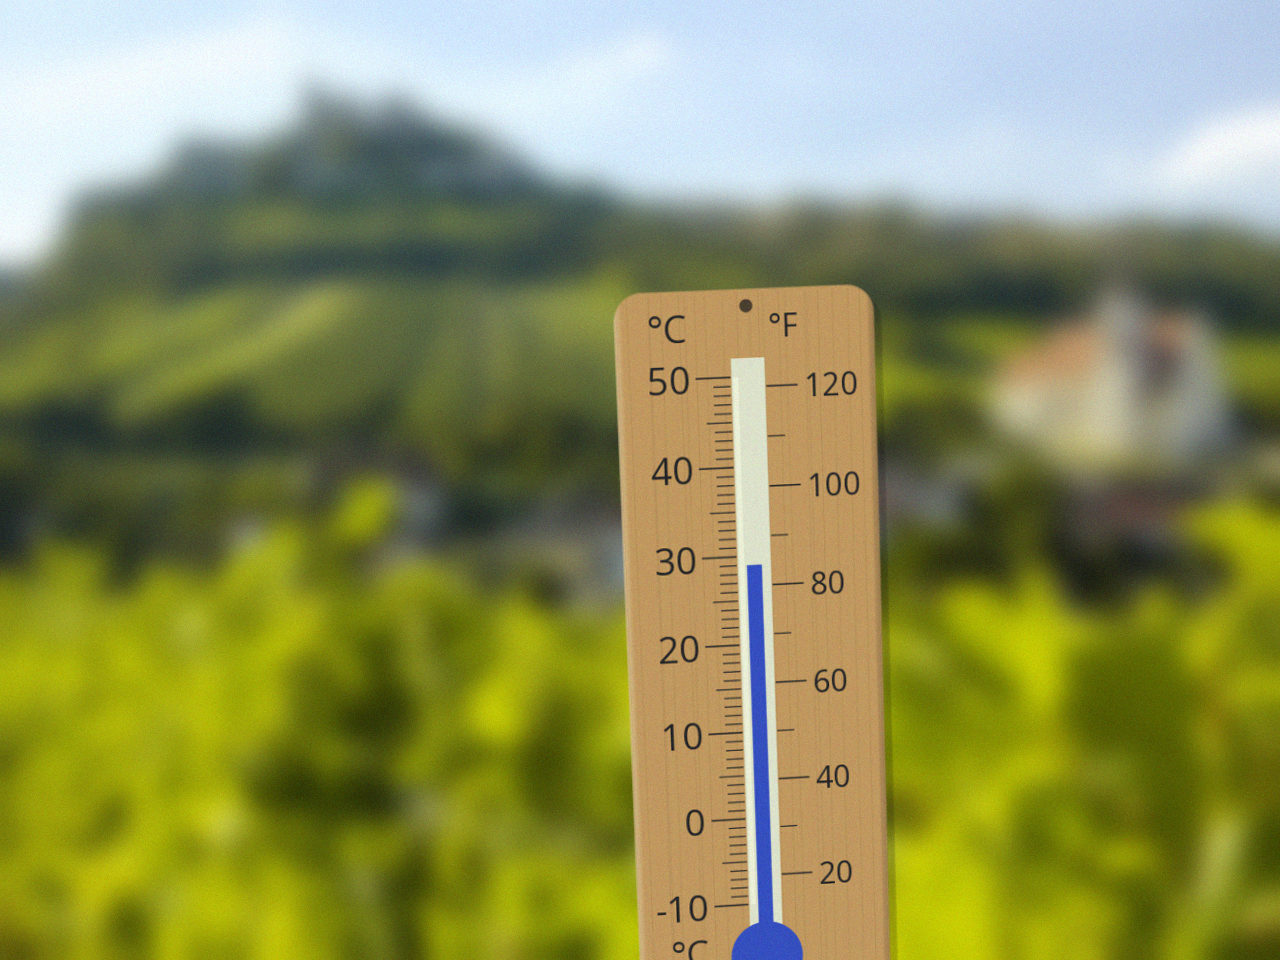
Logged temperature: 29
